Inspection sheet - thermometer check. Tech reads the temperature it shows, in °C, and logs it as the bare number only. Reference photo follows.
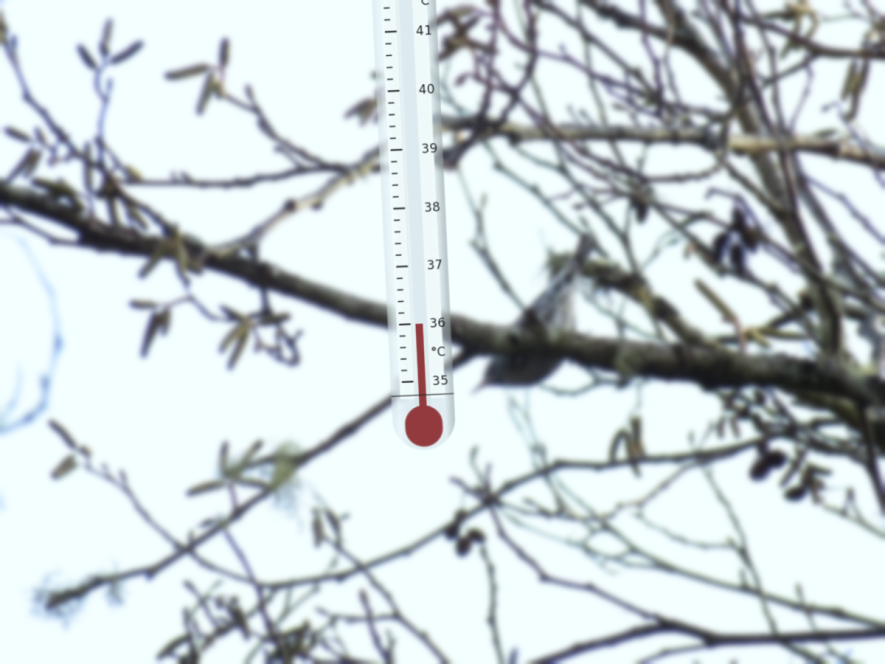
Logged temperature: 36
